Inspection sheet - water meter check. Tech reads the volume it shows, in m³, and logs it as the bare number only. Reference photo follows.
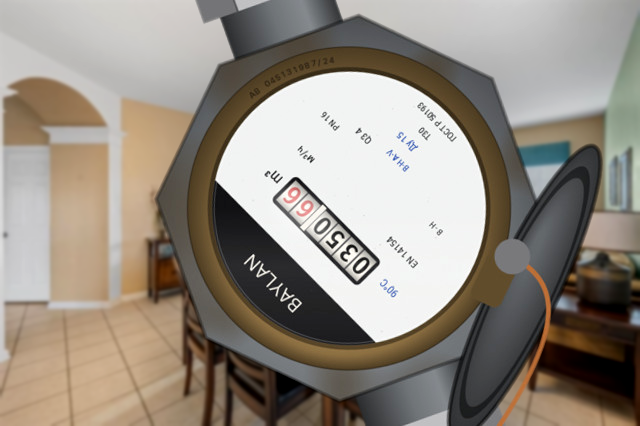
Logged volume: 350.66
